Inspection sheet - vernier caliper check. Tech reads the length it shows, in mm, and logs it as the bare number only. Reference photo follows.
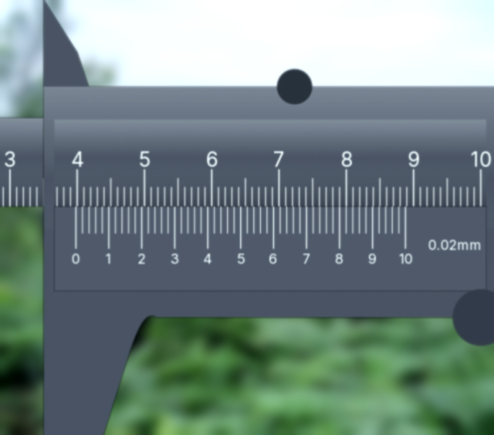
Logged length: 39.8
